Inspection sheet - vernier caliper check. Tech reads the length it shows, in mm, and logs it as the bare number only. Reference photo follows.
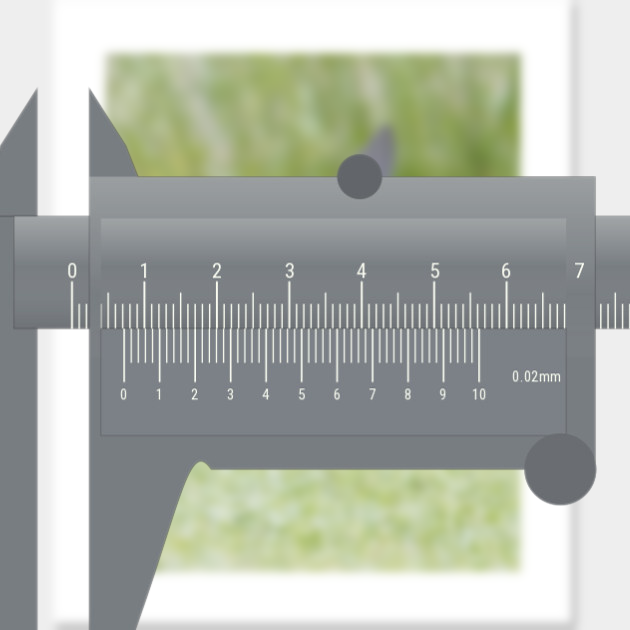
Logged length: 7.2
